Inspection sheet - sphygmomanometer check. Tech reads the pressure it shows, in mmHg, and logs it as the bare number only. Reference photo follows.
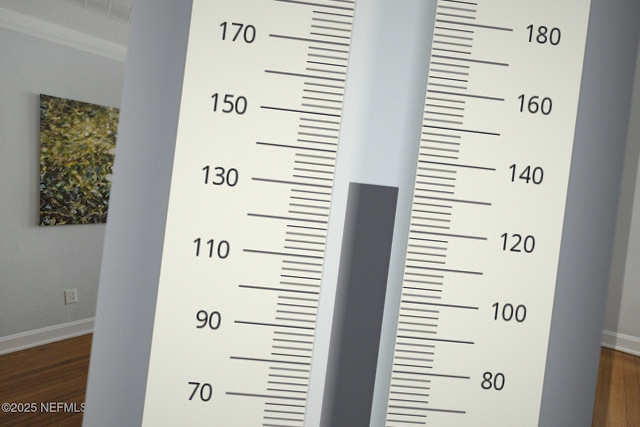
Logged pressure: 132
